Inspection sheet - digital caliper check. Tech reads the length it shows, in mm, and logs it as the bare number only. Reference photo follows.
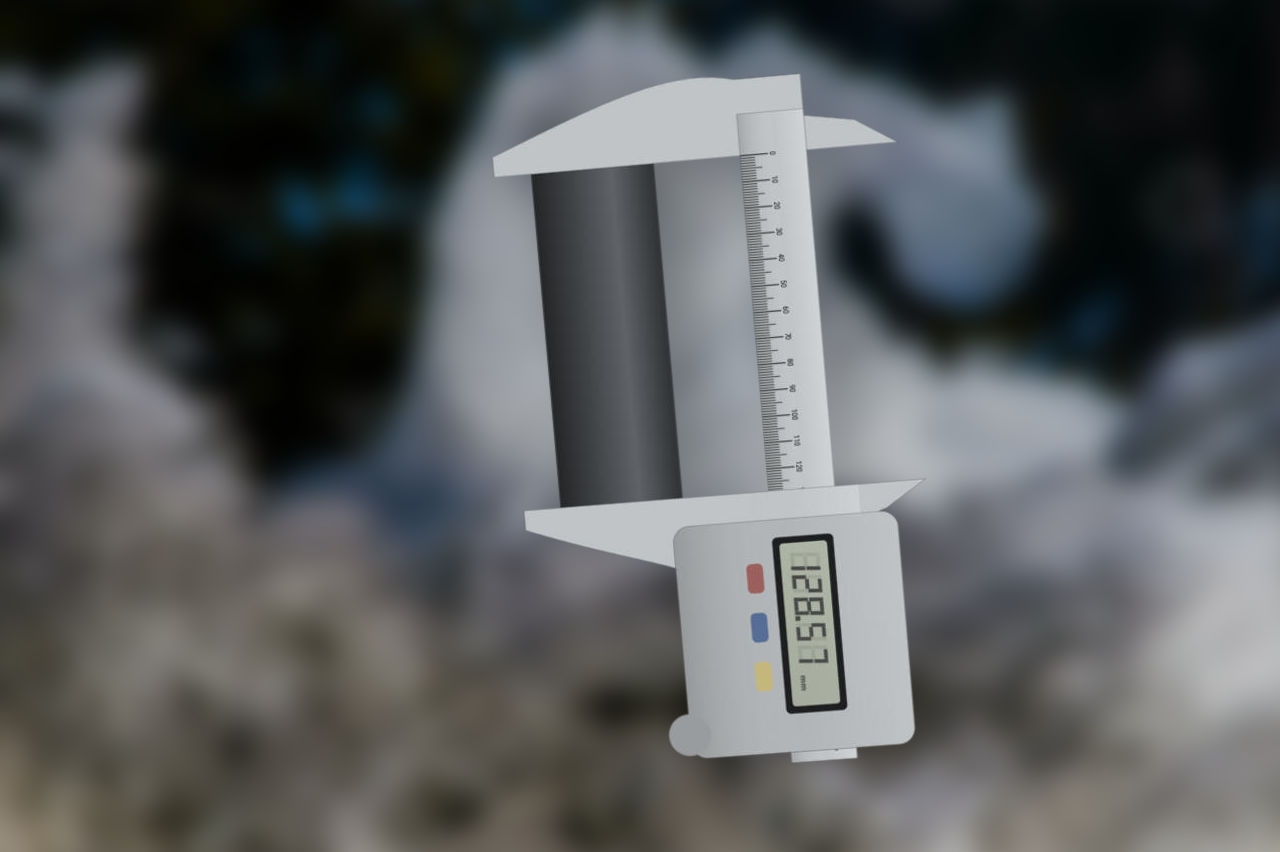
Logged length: 128.57
